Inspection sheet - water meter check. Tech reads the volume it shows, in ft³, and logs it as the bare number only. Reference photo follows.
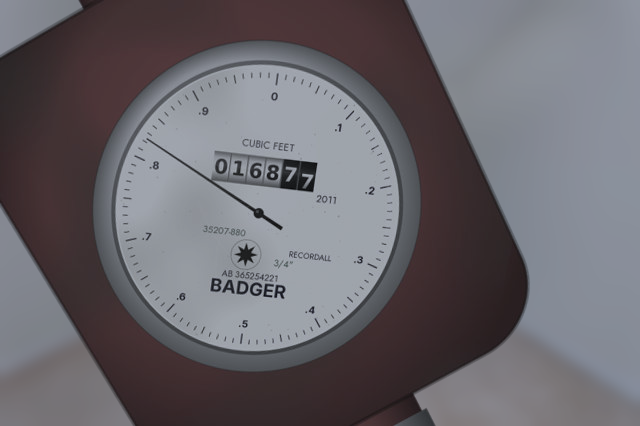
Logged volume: 16876.82
